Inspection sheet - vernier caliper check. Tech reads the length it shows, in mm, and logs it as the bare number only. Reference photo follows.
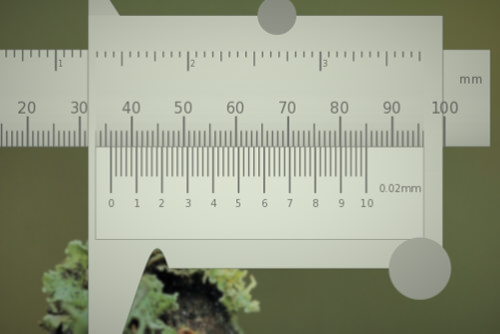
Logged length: 36.0
